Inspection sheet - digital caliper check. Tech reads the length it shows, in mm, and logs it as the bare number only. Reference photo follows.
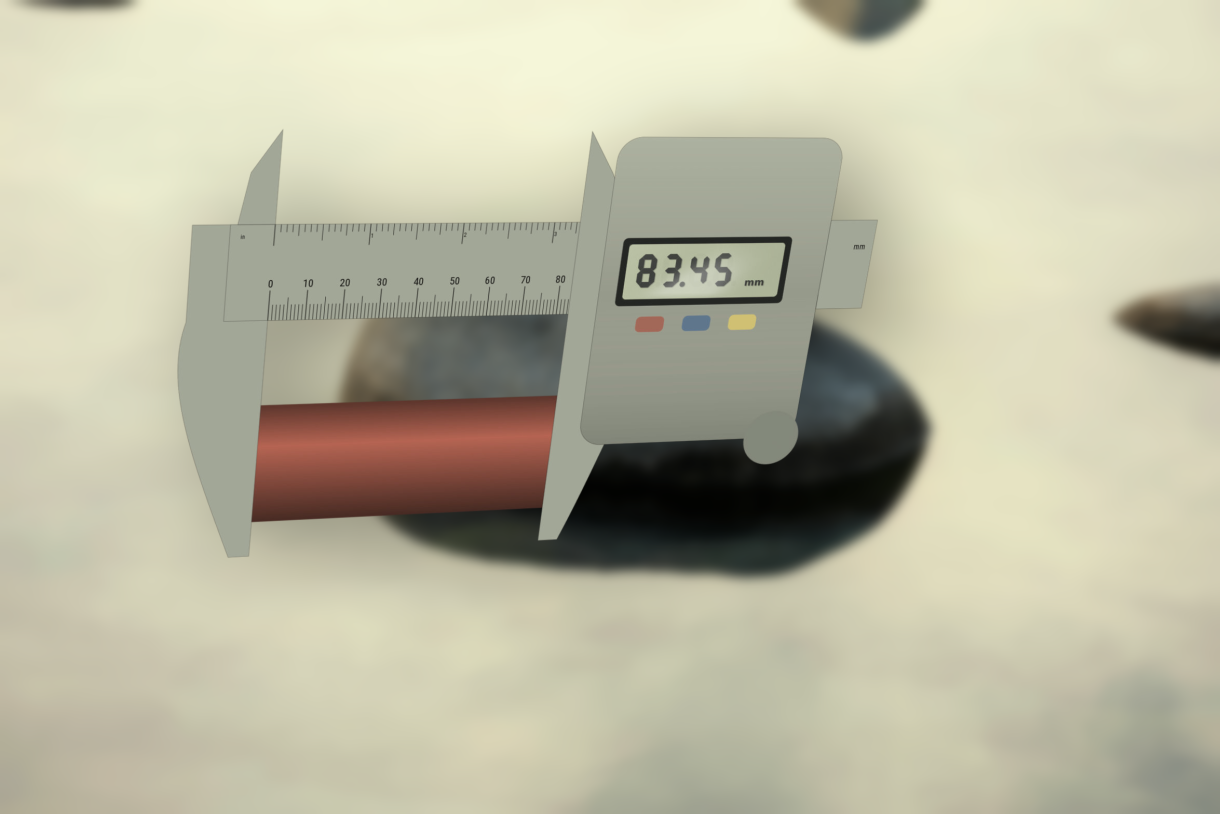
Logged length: 83.45
